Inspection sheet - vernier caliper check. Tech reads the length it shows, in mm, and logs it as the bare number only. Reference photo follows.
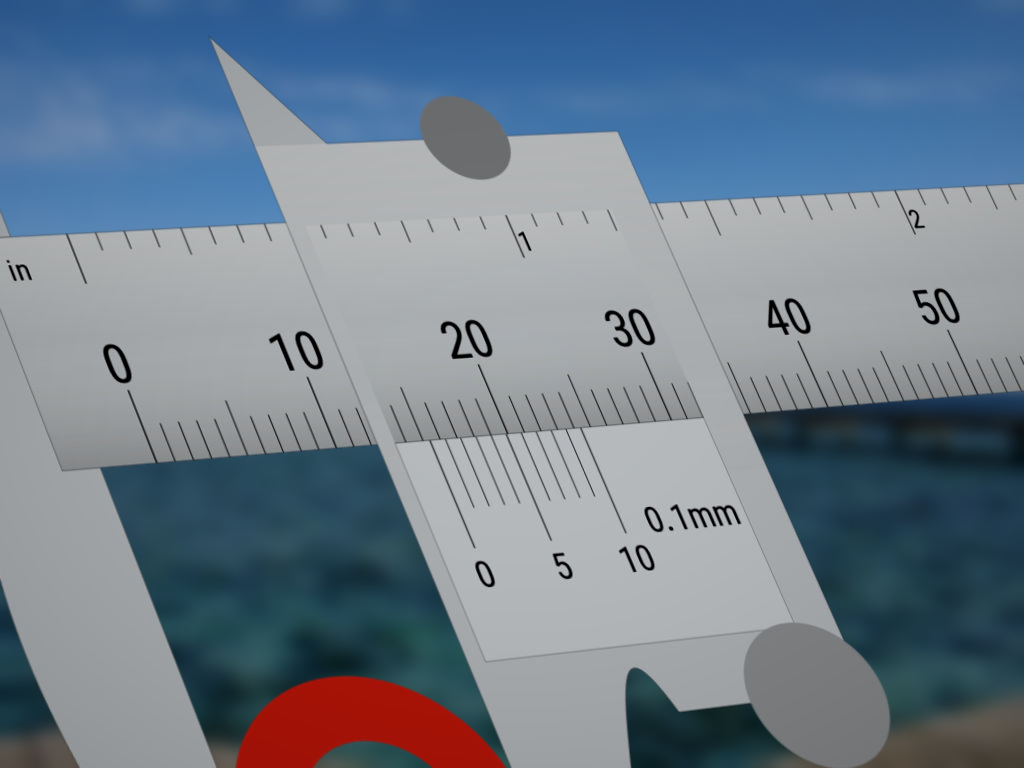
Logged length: 15.4
